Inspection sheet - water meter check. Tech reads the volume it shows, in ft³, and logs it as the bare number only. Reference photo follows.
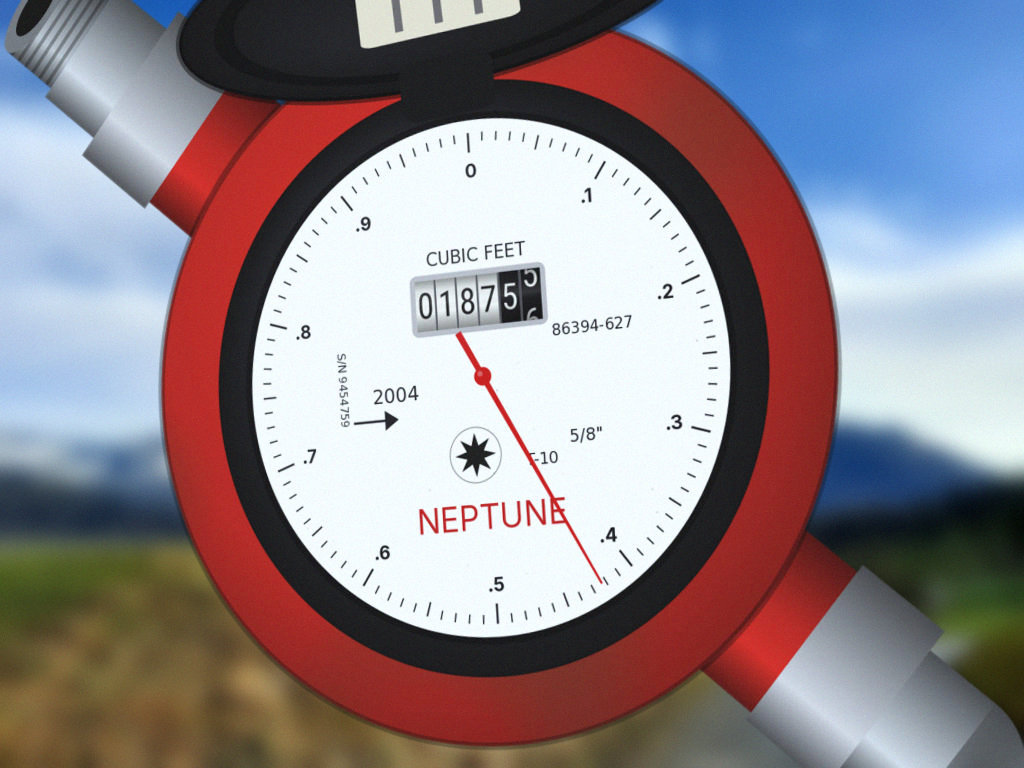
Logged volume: 18755.42
